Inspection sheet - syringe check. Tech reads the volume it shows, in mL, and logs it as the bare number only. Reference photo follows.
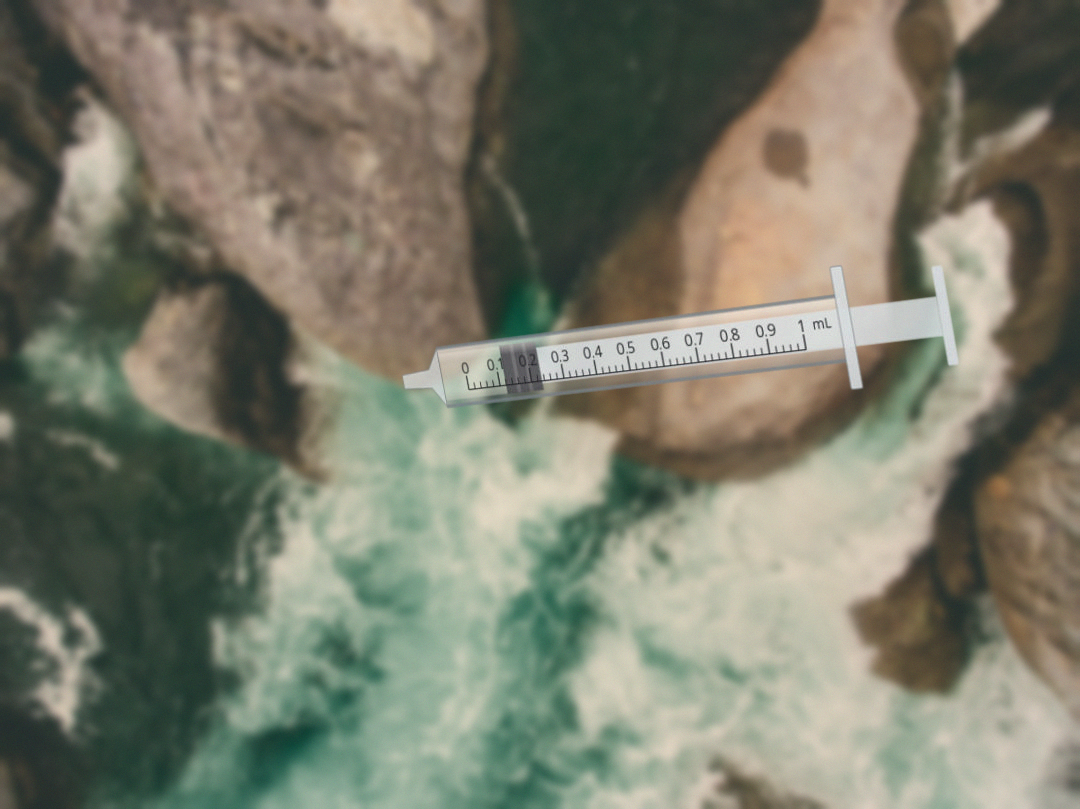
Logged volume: 0.12
